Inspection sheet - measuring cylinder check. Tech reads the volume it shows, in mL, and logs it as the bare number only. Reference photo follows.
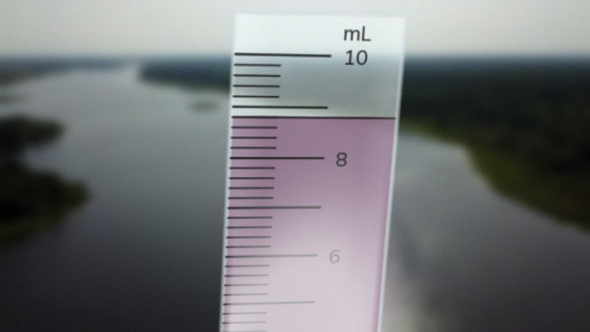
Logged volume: 8.8
